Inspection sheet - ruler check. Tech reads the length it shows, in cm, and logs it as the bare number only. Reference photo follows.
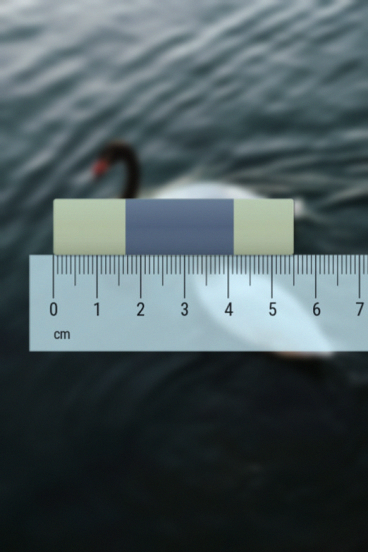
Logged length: 5.5
